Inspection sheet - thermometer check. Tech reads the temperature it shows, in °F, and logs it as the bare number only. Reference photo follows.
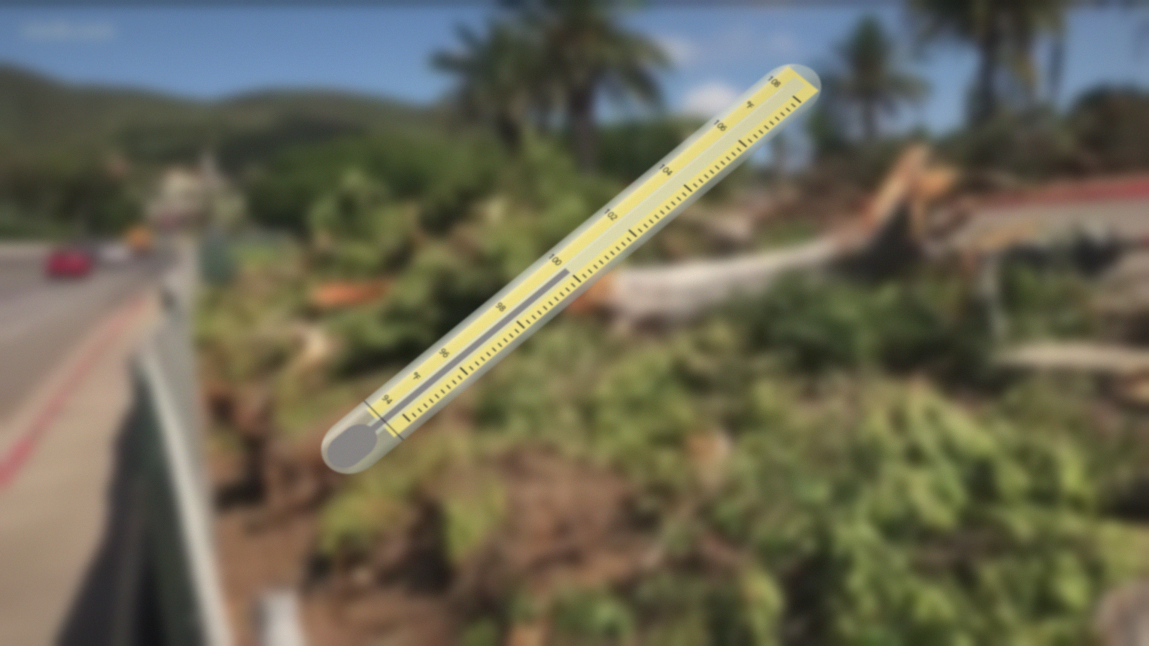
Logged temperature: 100
